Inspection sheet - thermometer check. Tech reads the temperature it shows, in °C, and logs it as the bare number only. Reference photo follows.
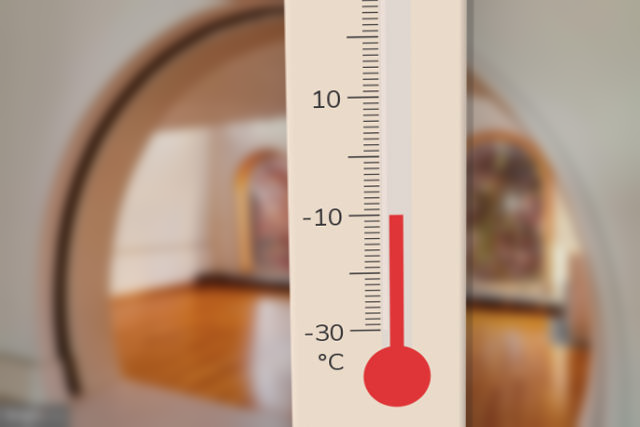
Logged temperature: -10
